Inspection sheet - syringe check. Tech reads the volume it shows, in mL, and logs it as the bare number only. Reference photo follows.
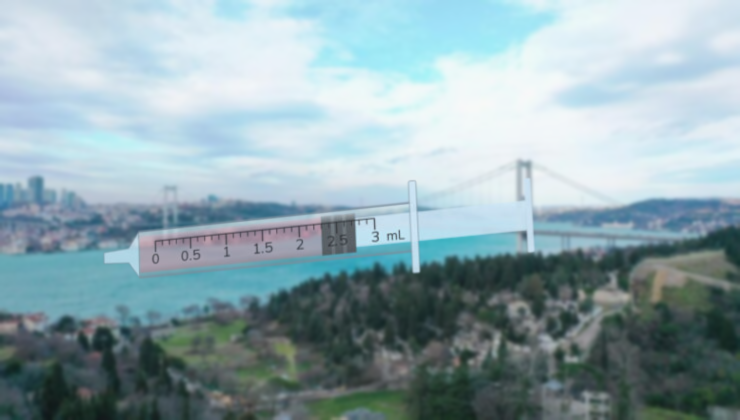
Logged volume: 2.3
